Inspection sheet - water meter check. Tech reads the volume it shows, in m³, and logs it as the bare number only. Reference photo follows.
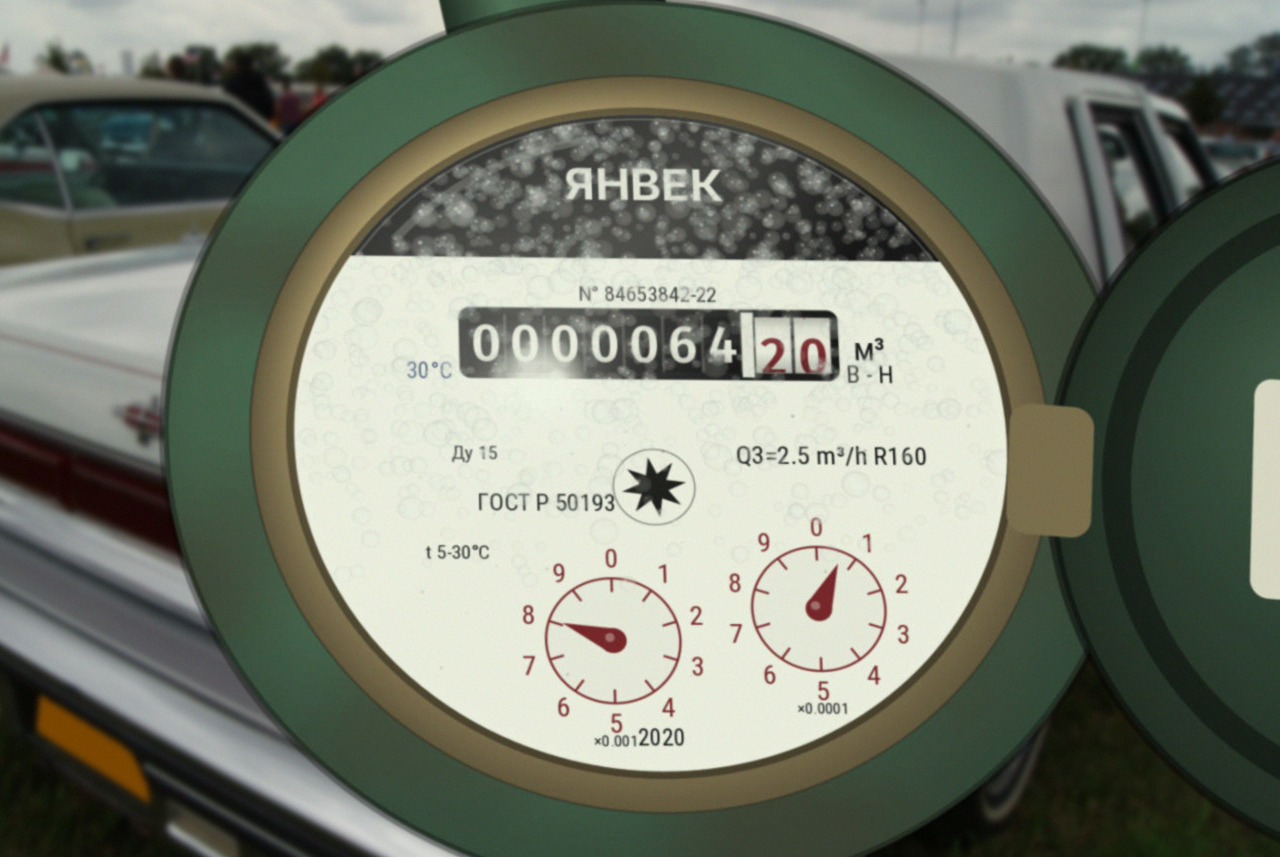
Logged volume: 64.1980
